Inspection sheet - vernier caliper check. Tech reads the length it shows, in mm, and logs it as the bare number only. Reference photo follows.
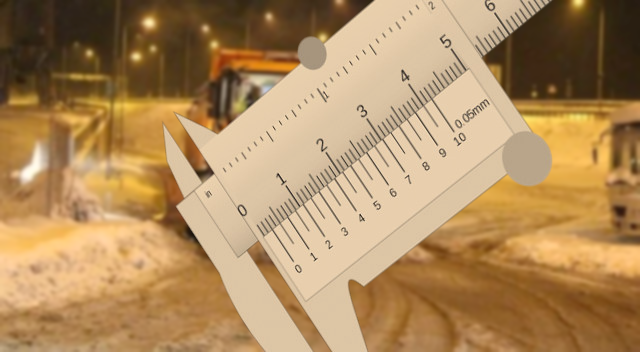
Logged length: 3.0
